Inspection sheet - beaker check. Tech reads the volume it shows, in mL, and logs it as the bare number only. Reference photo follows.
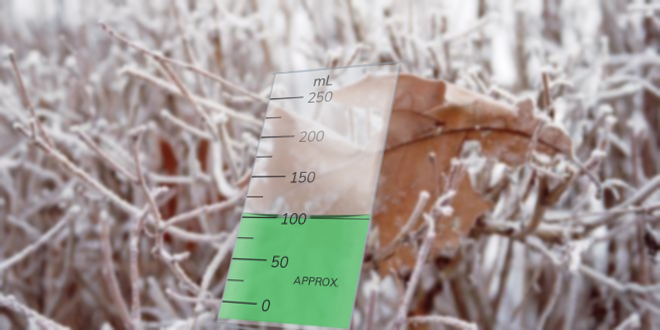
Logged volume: 100
